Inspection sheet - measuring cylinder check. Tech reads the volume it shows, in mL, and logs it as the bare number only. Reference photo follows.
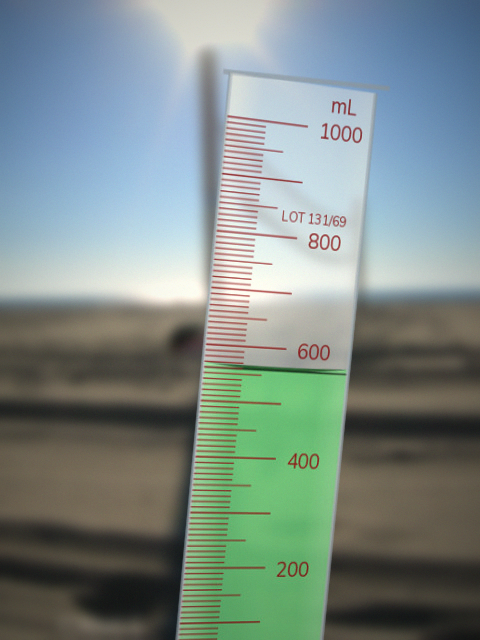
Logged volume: 560
